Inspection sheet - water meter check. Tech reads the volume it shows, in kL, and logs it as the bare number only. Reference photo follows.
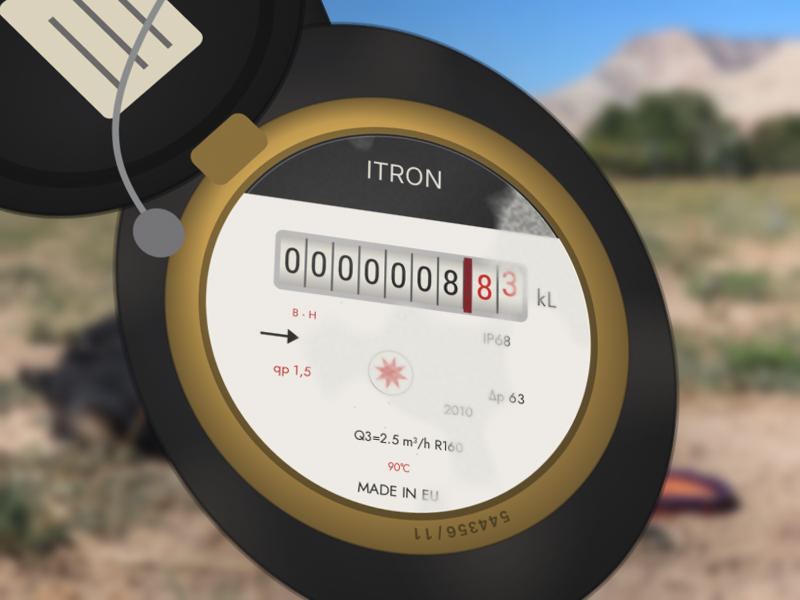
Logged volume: 8.83
